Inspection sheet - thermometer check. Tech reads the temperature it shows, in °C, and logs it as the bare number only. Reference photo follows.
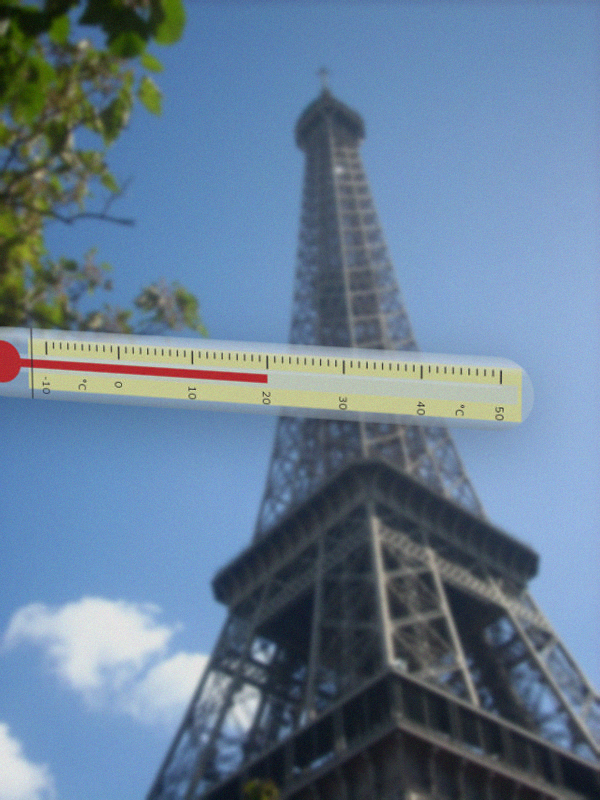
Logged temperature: 20
